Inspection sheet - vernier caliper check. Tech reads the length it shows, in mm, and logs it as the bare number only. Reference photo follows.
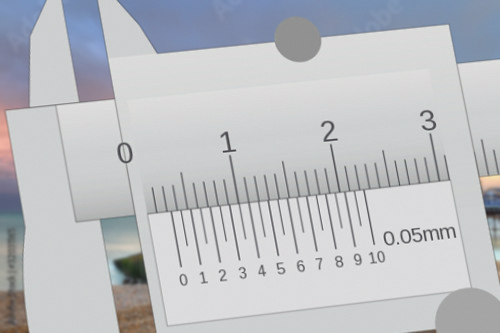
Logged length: 3.4
